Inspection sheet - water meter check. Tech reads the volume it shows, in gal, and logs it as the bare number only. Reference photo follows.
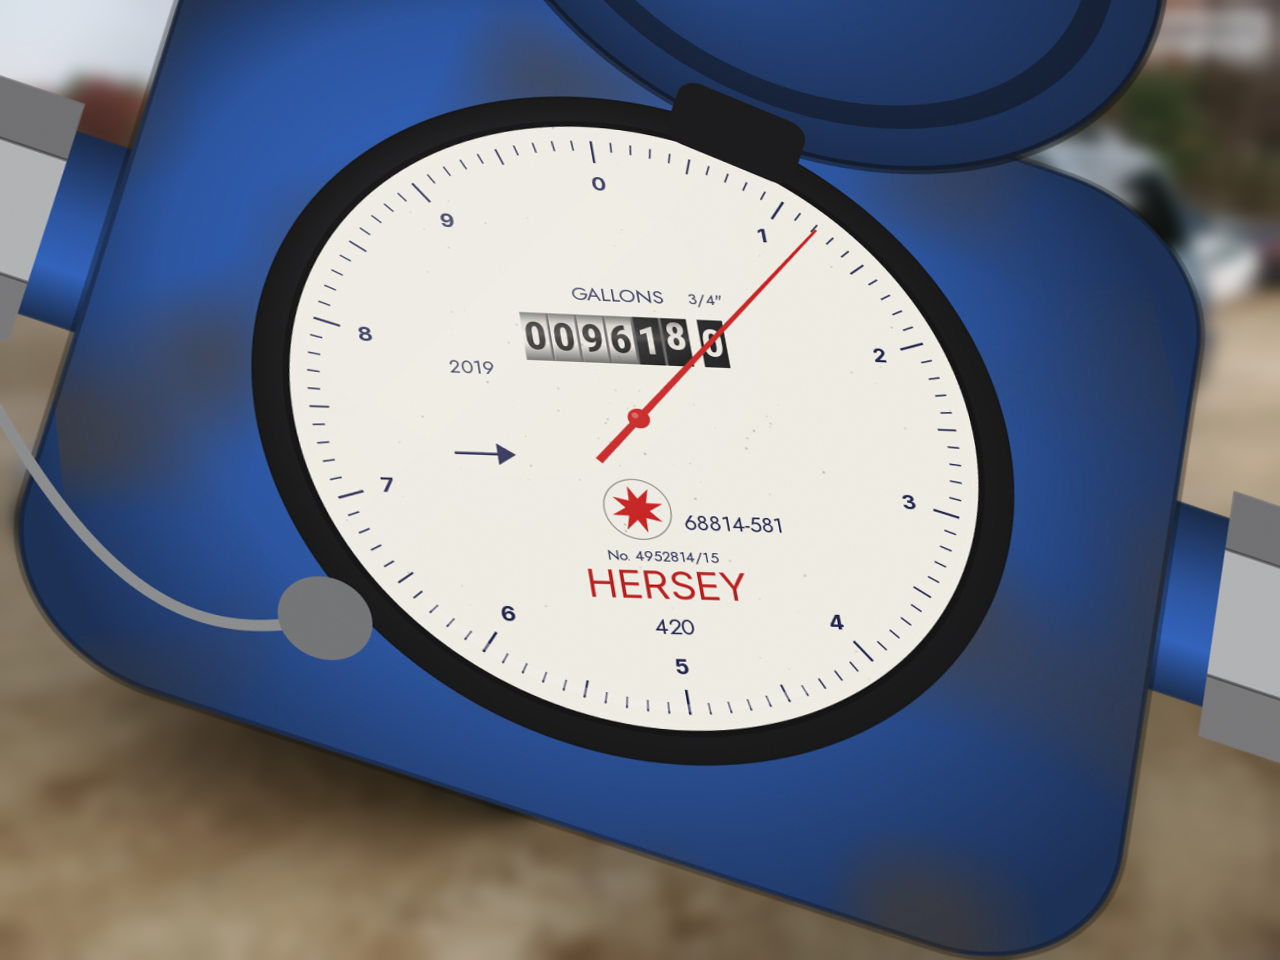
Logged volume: 96181.2
